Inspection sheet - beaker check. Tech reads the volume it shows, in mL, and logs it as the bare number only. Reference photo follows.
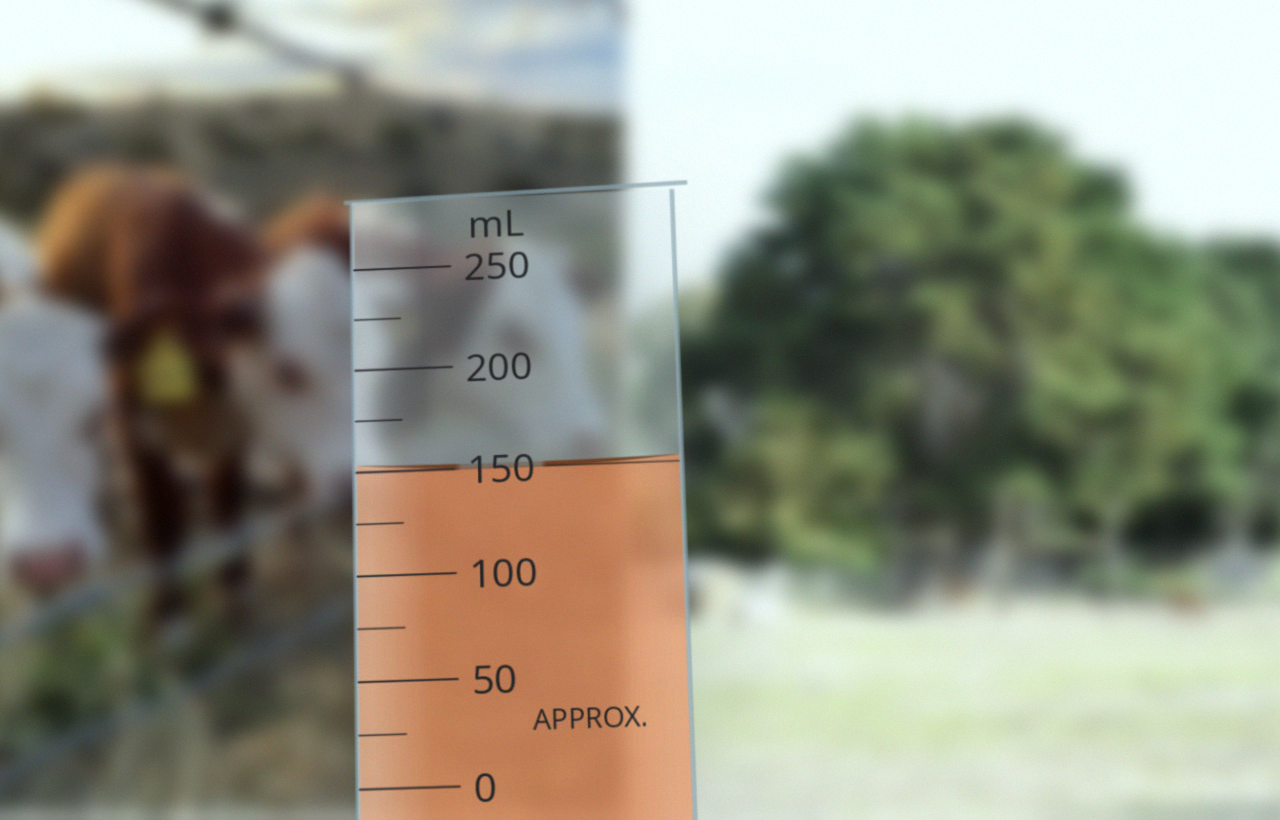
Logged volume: 150
